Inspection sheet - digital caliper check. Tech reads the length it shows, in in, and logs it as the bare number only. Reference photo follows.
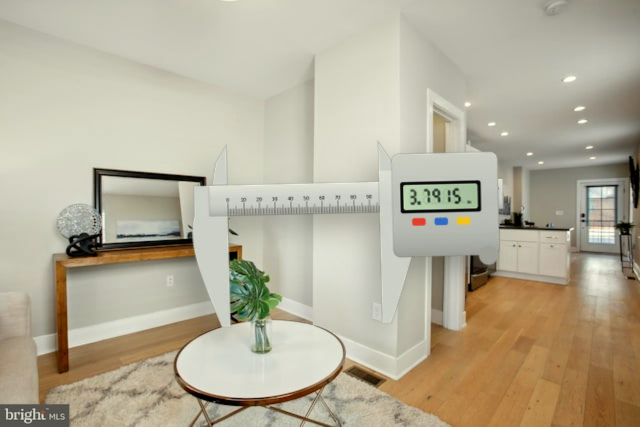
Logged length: 3.7915
